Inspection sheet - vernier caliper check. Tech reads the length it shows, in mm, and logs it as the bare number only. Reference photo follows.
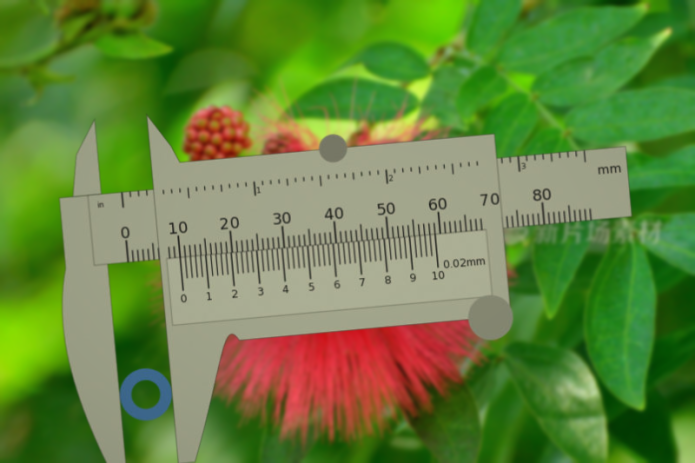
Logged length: 10.0
